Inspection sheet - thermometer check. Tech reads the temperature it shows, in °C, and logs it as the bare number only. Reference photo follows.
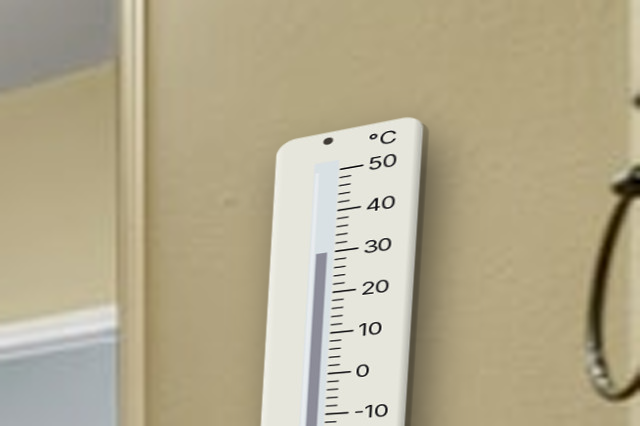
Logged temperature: 30
